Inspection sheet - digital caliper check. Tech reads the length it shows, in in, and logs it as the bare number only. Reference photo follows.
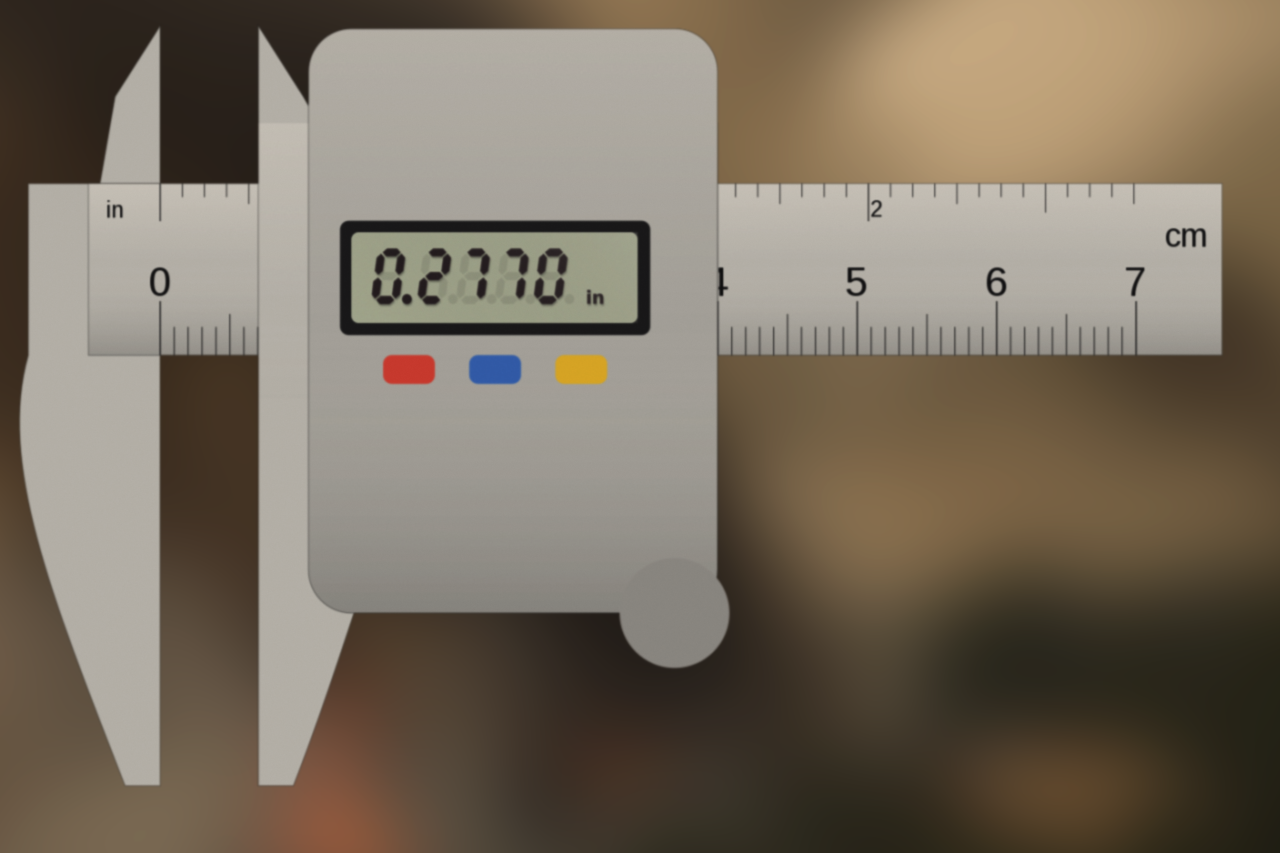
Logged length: 0.2770
